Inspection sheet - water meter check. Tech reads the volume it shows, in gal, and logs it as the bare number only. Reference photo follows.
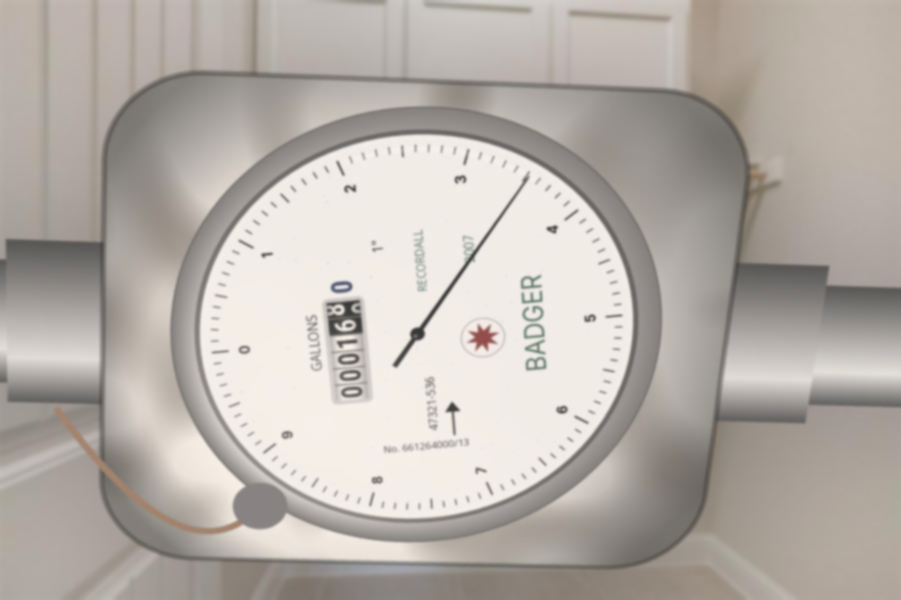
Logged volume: 1683.5
